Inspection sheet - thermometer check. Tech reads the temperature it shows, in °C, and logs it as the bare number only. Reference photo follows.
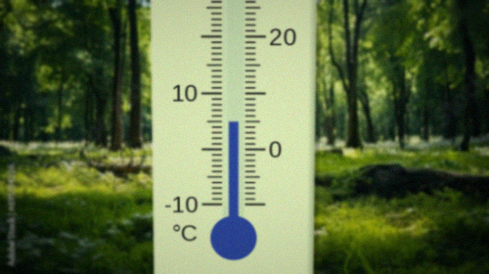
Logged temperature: 5
